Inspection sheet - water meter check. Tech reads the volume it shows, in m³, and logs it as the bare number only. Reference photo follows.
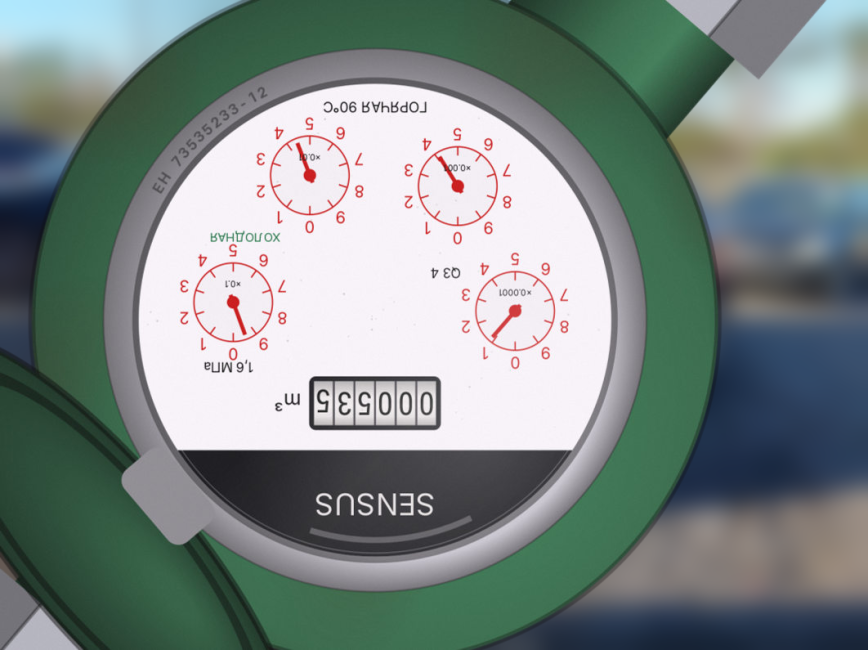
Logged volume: 534.9441
